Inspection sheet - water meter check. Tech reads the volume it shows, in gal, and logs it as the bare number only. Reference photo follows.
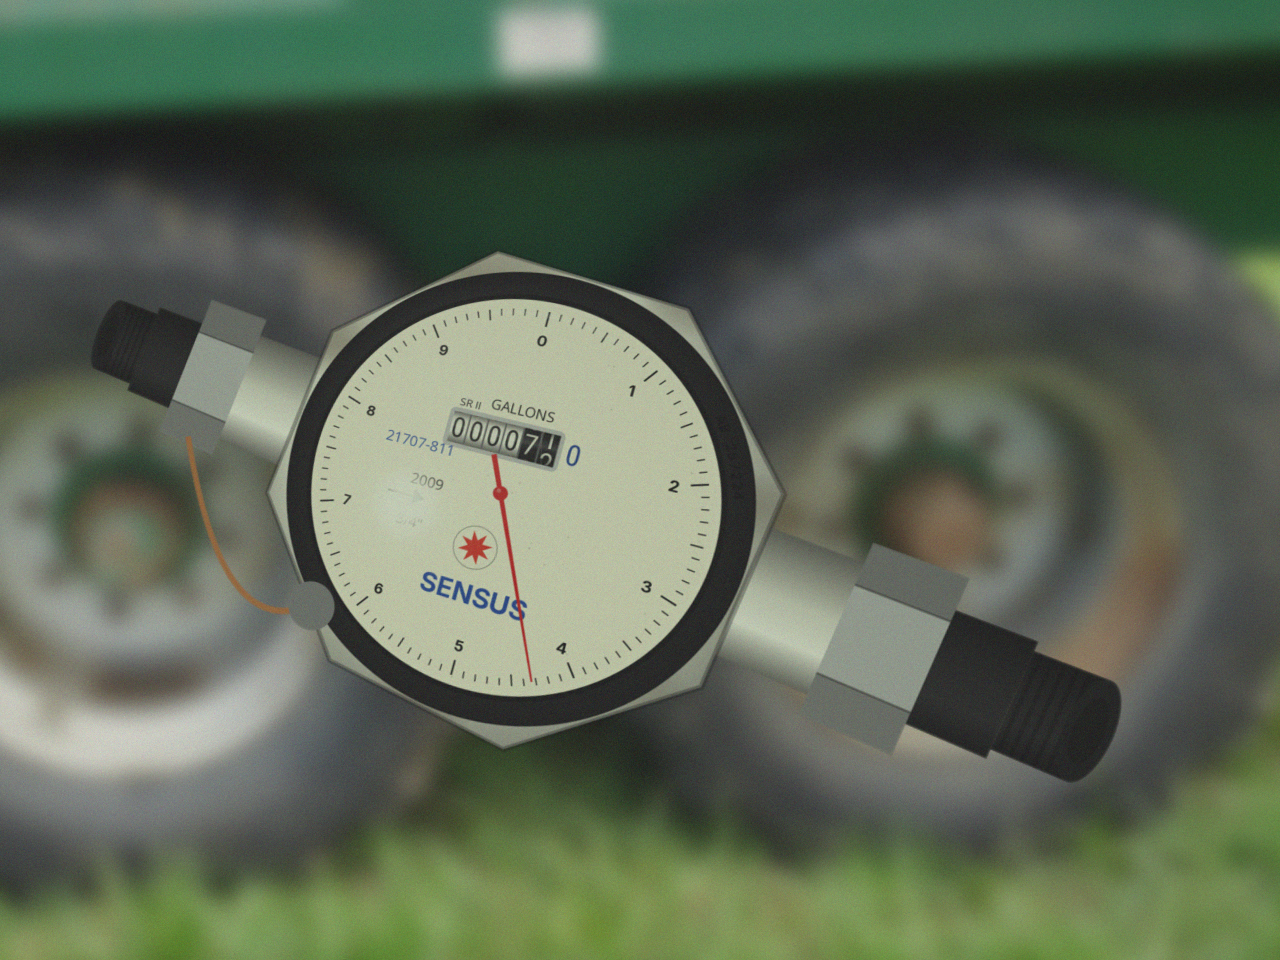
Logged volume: 714.3
